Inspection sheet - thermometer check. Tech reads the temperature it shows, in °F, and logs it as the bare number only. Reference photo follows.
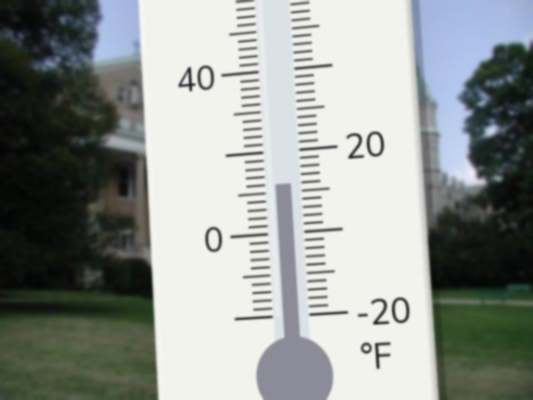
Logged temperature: 12
